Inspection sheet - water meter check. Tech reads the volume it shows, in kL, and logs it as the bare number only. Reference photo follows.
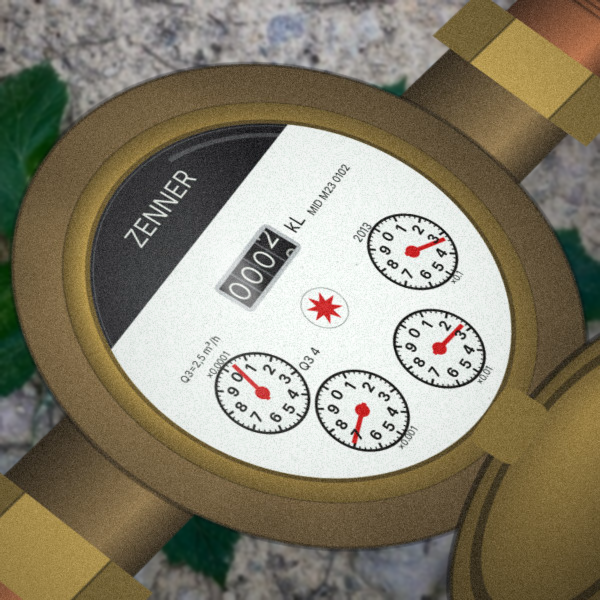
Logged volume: 2.3270
